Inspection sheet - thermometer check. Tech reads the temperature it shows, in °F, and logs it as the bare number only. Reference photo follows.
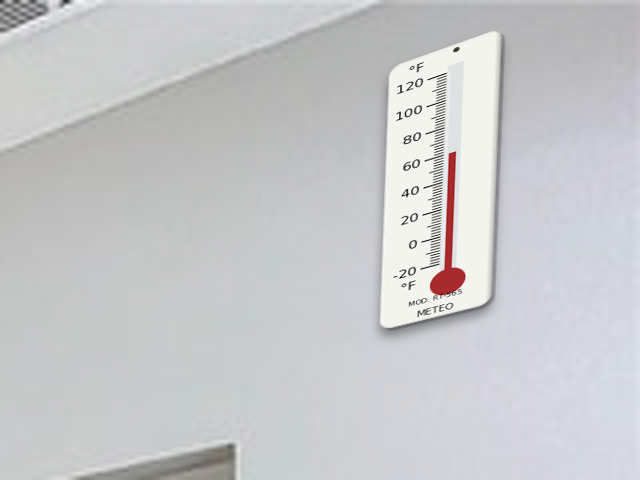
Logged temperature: 60
